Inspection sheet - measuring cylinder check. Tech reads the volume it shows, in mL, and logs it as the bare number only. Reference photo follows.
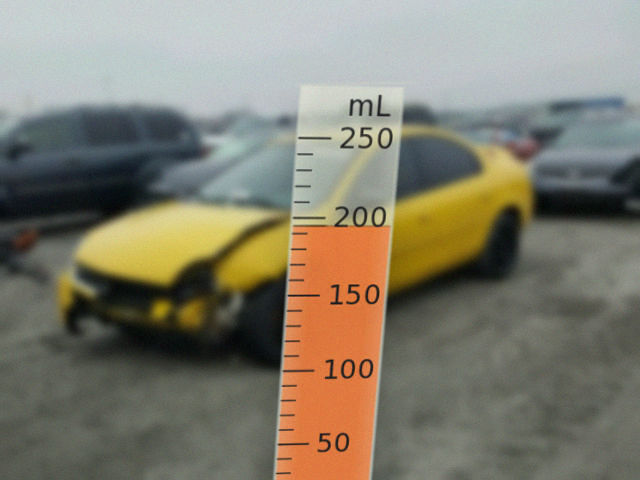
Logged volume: 195
